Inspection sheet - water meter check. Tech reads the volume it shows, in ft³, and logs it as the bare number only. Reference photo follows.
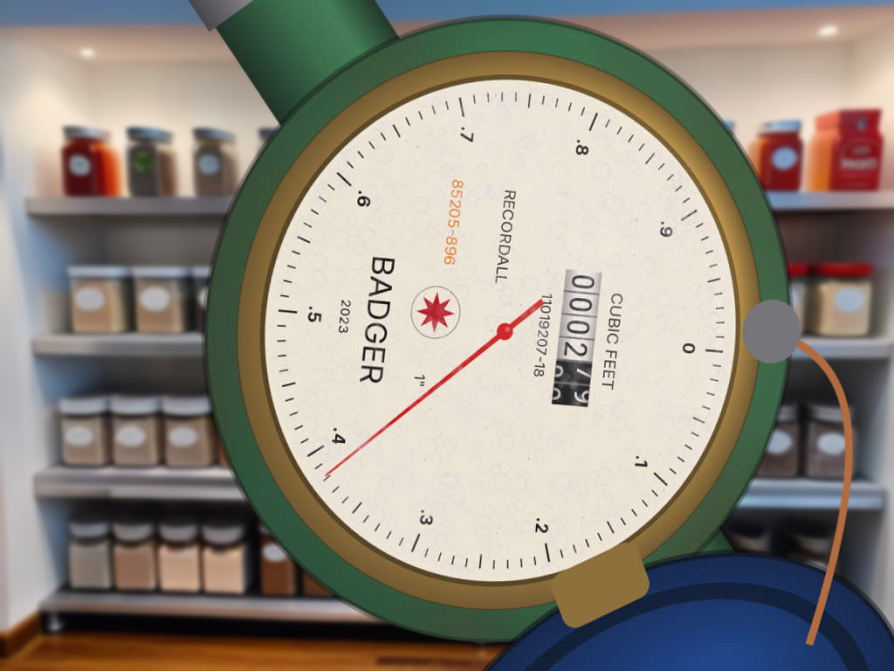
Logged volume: 279.38
